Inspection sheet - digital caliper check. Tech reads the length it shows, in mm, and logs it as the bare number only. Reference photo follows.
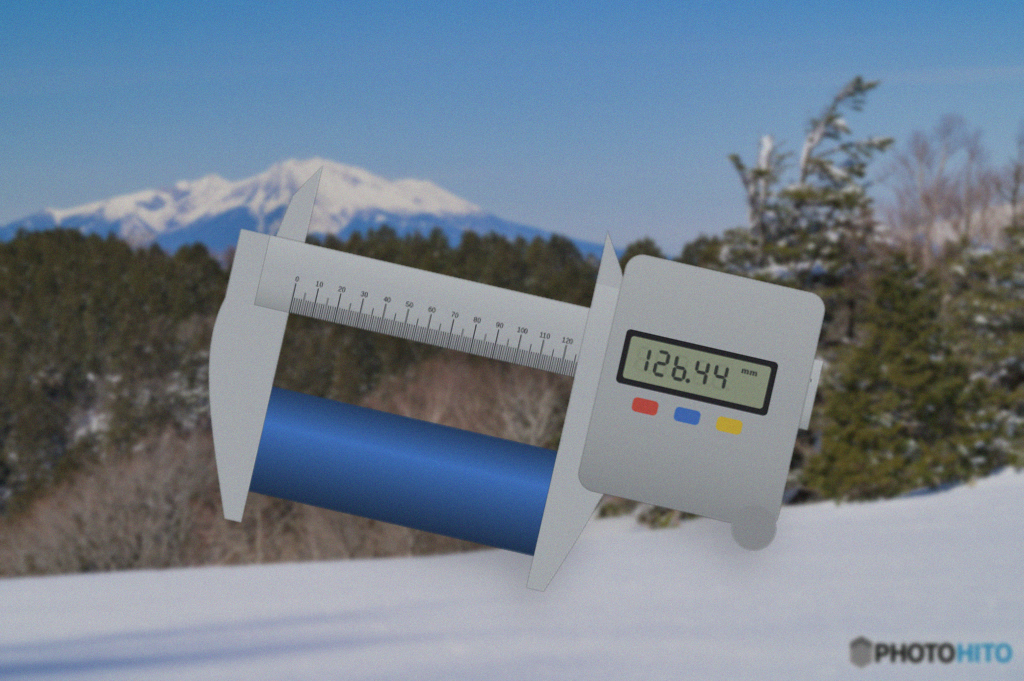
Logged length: 126.44
